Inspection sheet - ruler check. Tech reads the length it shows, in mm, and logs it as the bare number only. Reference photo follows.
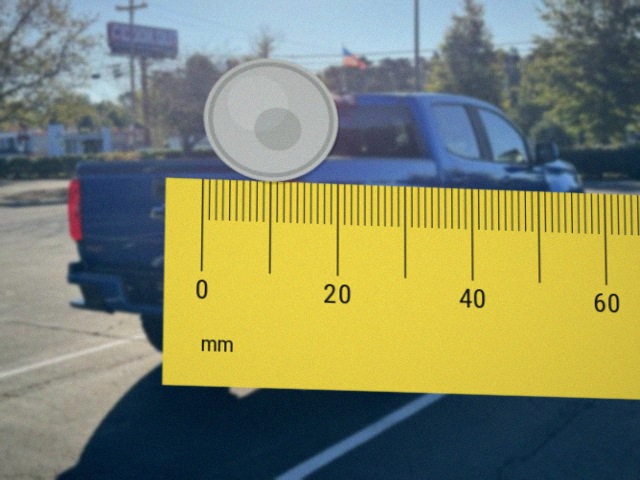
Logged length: 20
